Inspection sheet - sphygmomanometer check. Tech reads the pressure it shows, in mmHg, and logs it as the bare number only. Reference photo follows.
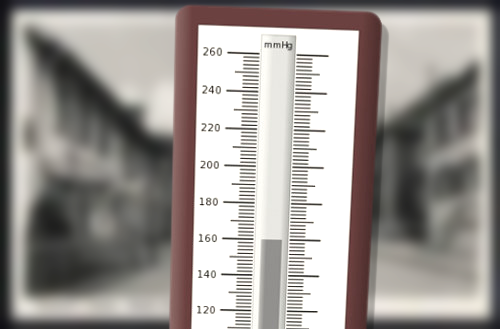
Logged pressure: 160
